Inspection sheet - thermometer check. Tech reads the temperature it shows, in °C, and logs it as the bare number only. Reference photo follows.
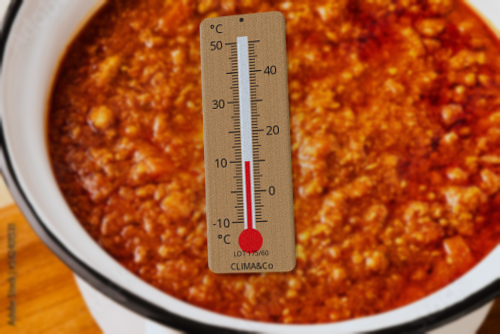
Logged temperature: 10
